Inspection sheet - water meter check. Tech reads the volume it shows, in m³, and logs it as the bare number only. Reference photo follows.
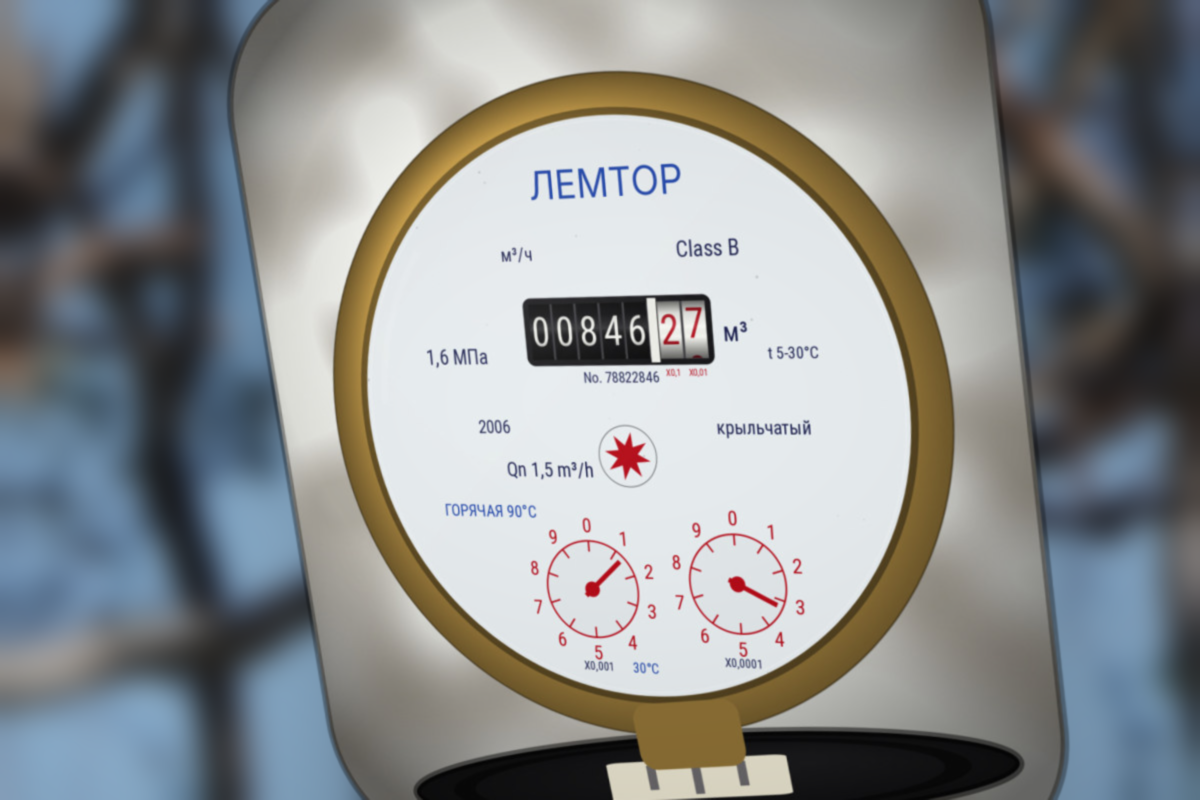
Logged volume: 846.2713
